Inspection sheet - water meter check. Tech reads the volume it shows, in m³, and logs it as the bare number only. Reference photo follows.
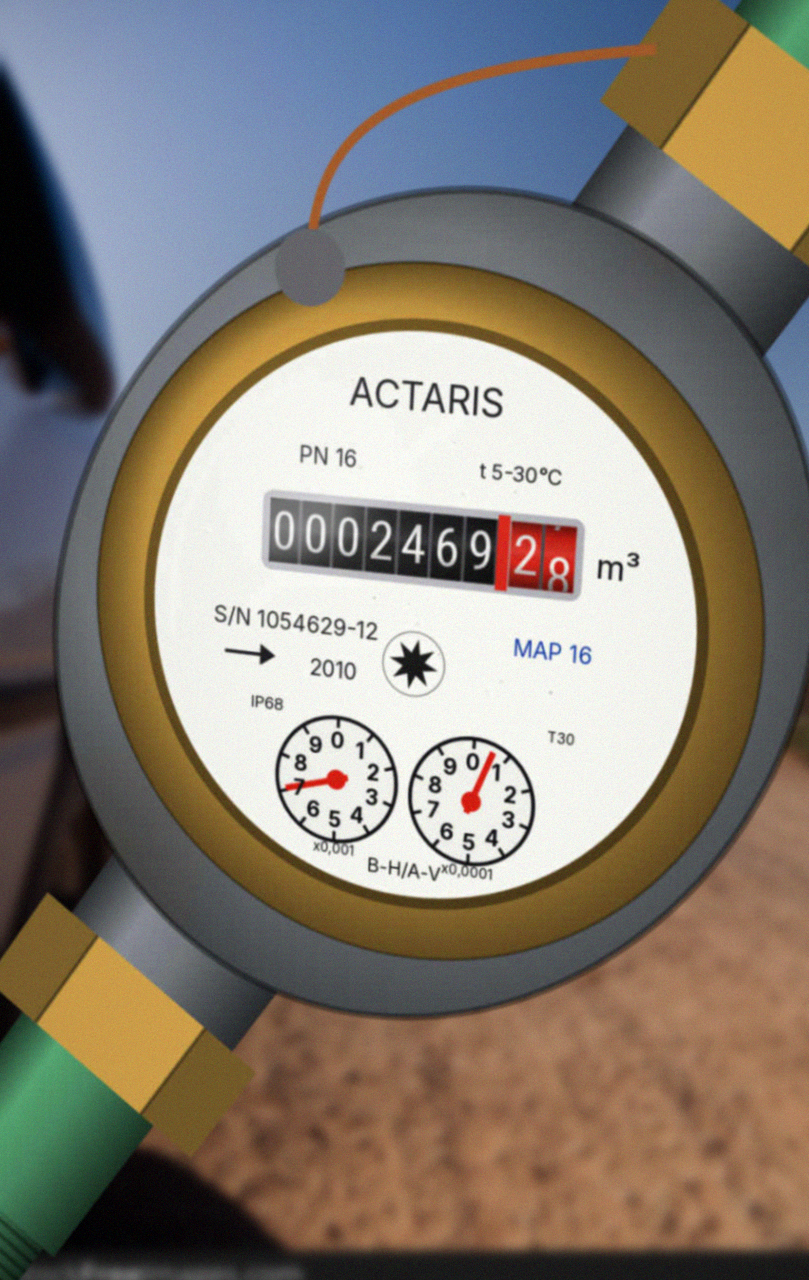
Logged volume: 2469.2770
